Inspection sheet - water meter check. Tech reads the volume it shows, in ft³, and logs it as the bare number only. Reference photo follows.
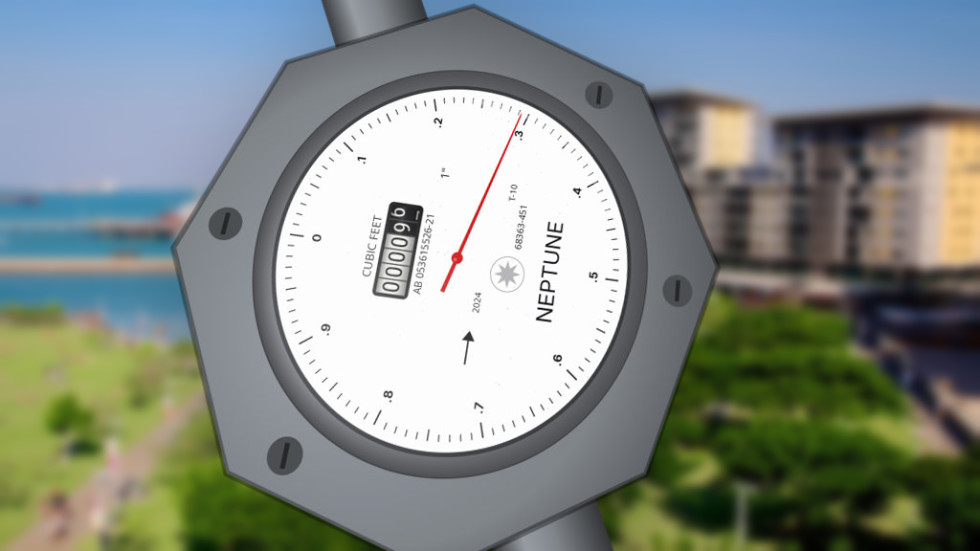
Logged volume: 96.29
